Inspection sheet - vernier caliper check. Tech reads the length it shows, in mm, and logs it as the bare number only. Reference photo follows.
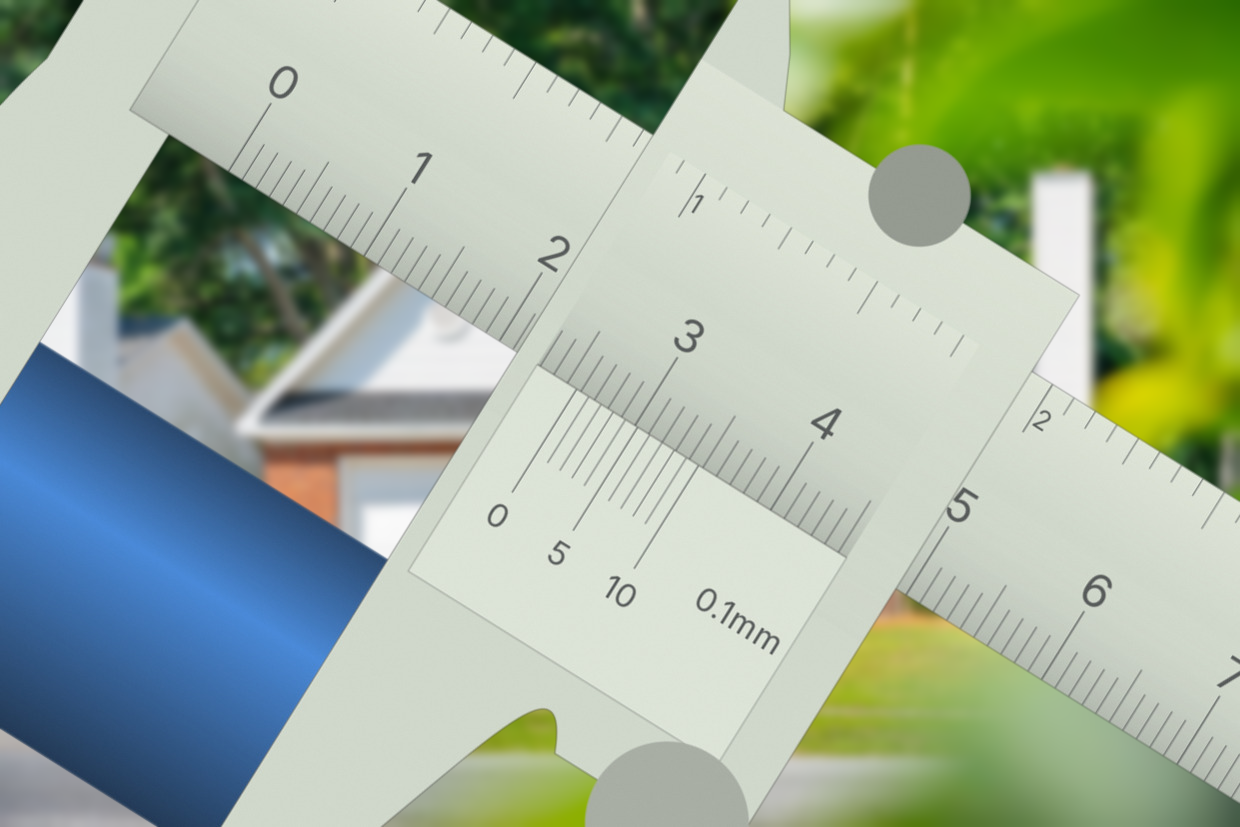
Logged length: 25.7
